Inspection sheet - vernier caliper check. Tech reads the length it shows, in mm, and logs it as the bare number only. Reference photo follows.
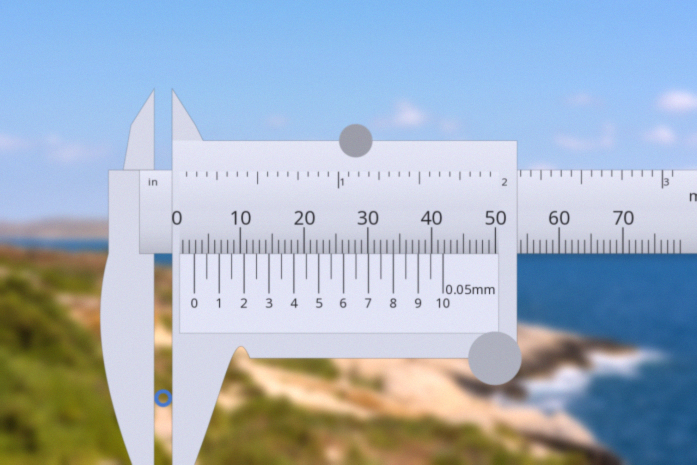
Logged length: 2.8
